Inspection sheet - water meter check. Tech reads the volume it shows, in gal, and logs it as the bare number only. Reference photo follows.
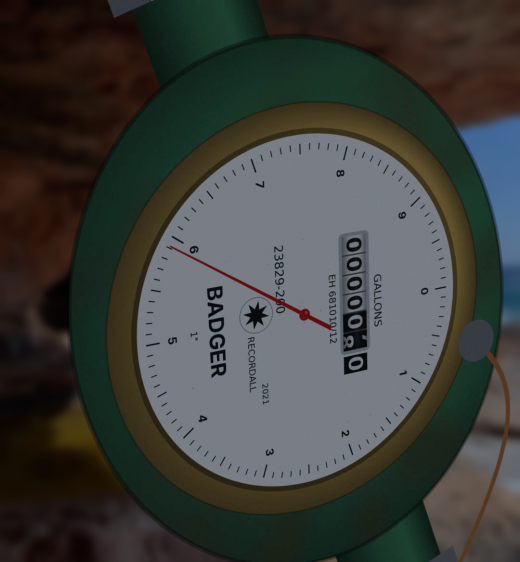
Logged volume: 75.9
